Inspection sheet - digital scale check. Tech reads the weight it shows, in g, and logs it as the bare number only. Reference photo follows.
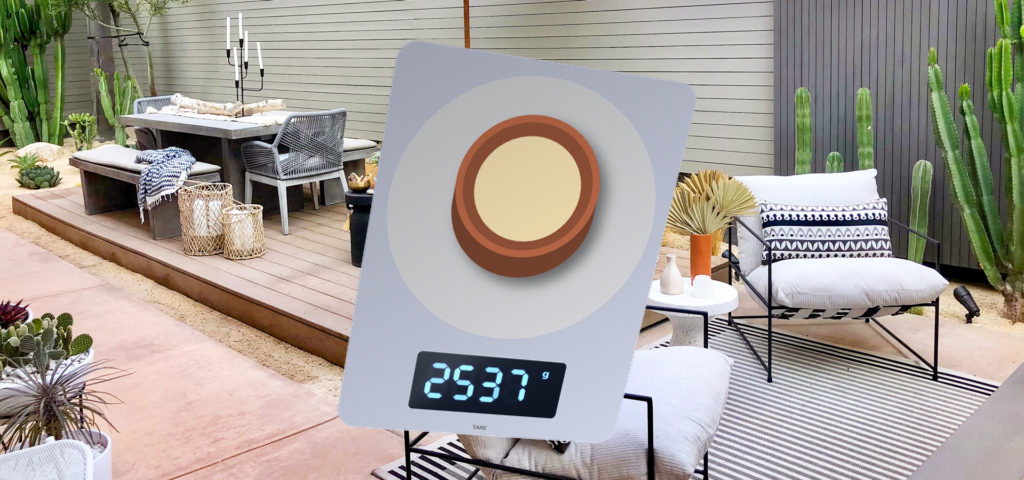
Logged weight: 2537
